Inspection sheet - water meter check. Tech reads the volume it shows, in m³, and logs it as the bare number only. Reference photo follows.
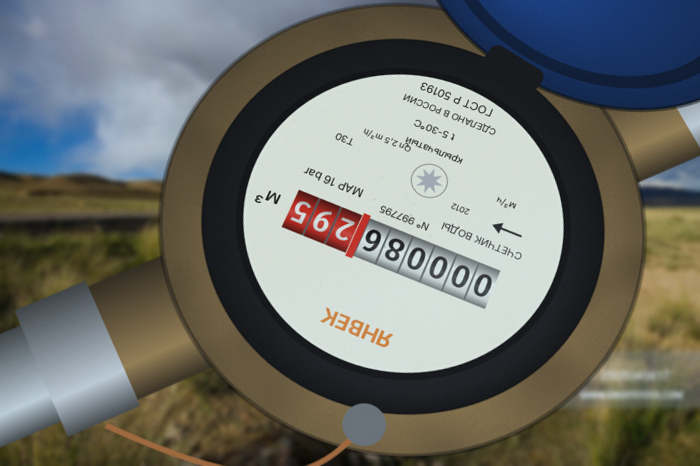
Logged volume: 86.295
